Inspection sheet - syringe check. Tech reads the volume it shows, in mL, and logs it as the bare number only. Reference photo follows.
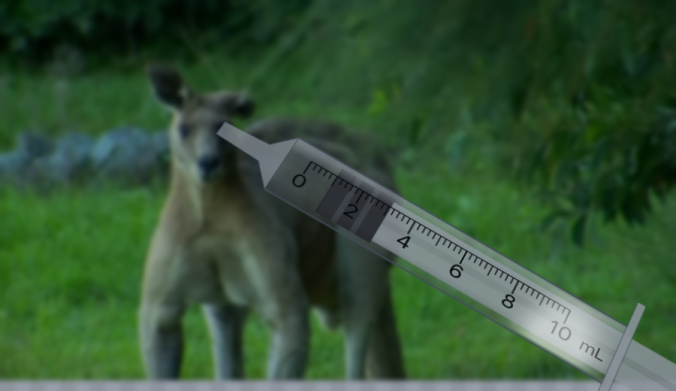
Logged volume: 1
